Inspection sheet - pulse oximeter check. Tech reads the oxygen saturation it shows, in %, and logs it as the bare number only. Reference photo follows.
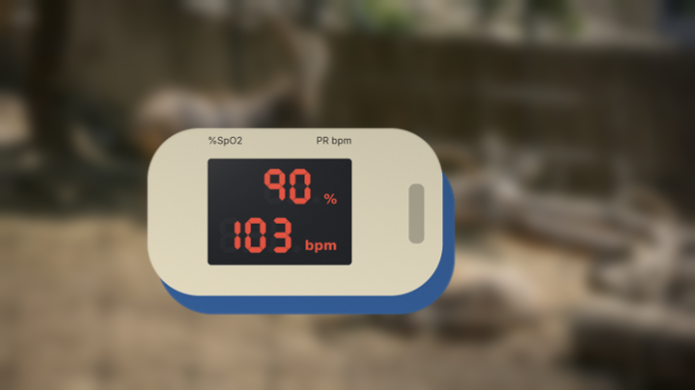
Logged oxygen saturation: 90
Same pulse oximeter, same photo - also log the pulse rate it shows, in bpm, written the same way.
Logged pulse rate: 103
